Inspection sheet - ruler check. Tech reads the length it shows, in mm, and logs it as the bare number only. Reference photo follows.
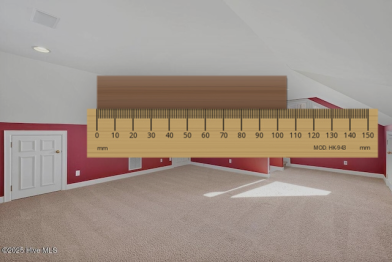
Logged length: 105
